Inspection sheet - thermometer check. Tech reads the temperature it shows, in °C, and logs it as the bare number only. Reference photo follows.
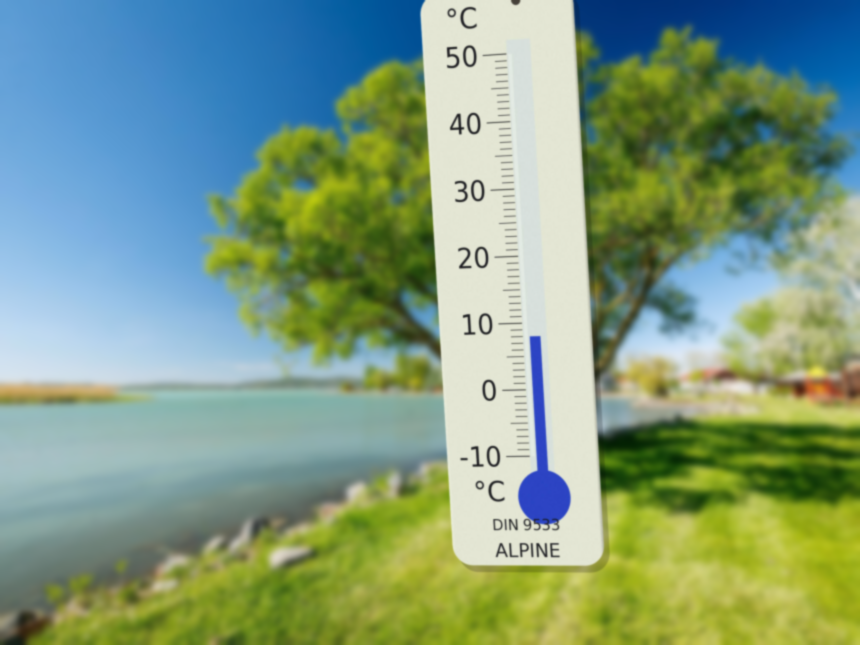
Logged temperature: 8
